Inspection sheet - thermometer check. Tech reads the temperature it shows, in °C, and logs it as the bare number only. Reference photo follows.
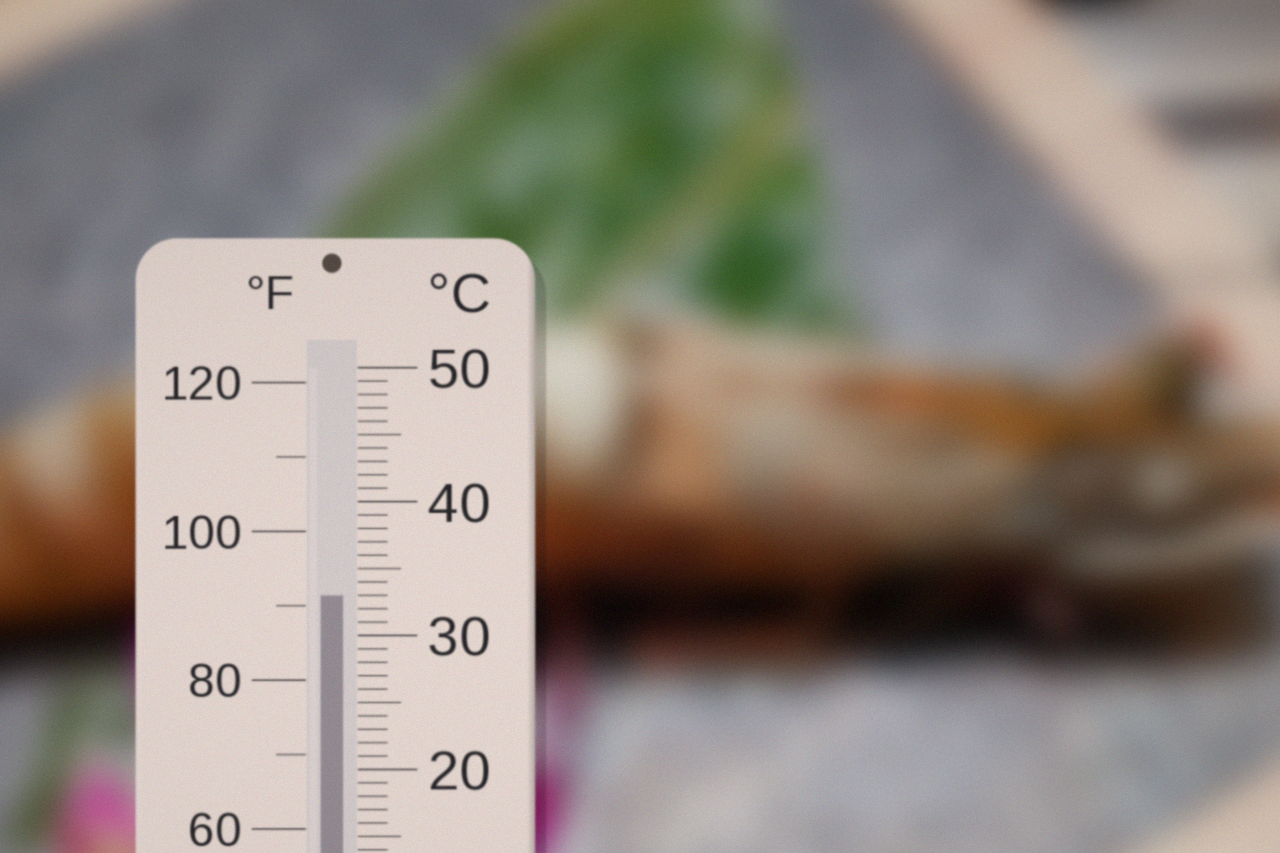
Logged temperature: 33
